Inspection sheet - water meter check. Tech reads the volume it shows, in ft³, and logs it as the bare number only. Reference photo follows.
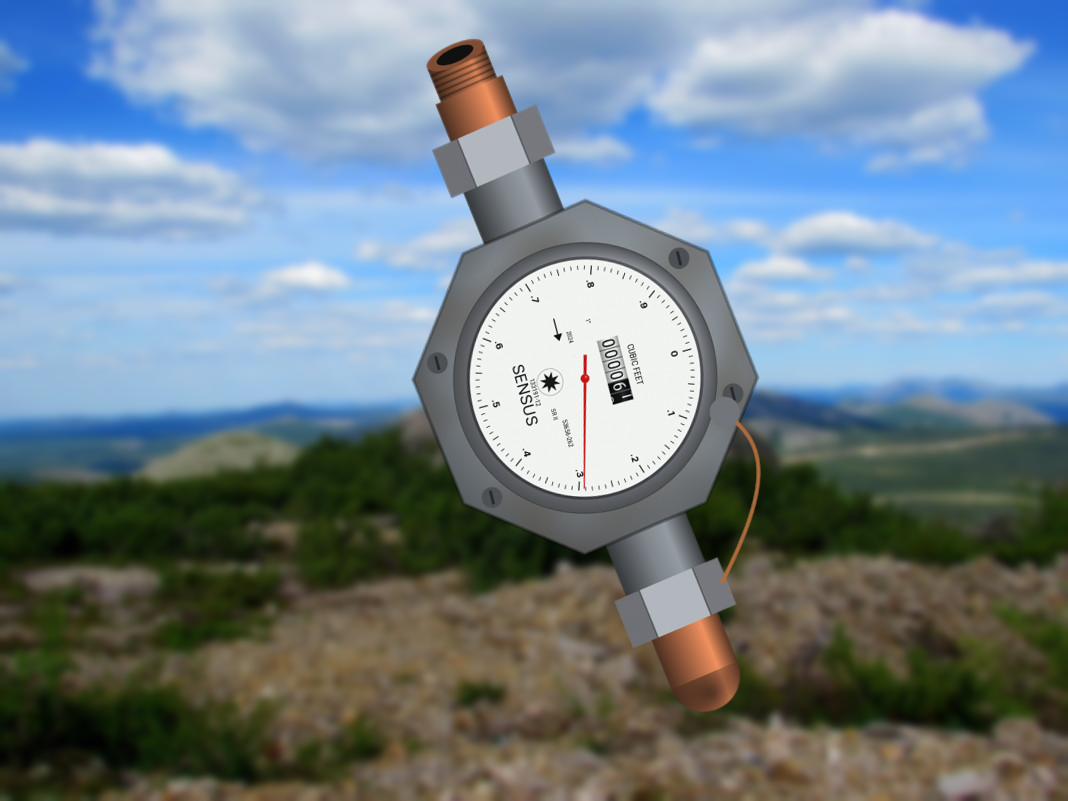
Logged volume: 61.29
